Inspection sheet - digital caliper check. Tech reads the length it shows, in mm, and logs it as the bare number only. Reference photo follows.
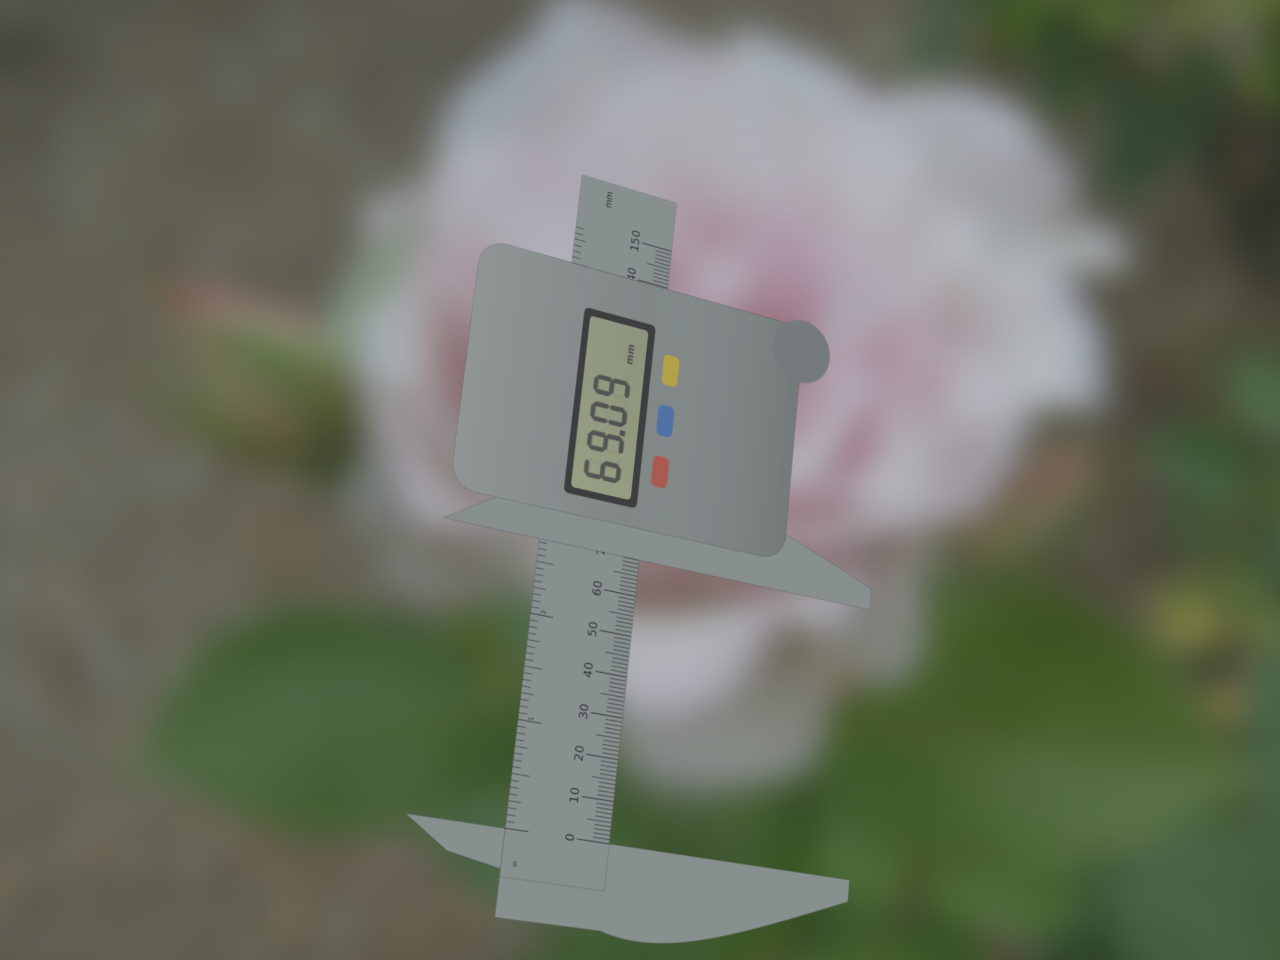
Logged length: 69.09
